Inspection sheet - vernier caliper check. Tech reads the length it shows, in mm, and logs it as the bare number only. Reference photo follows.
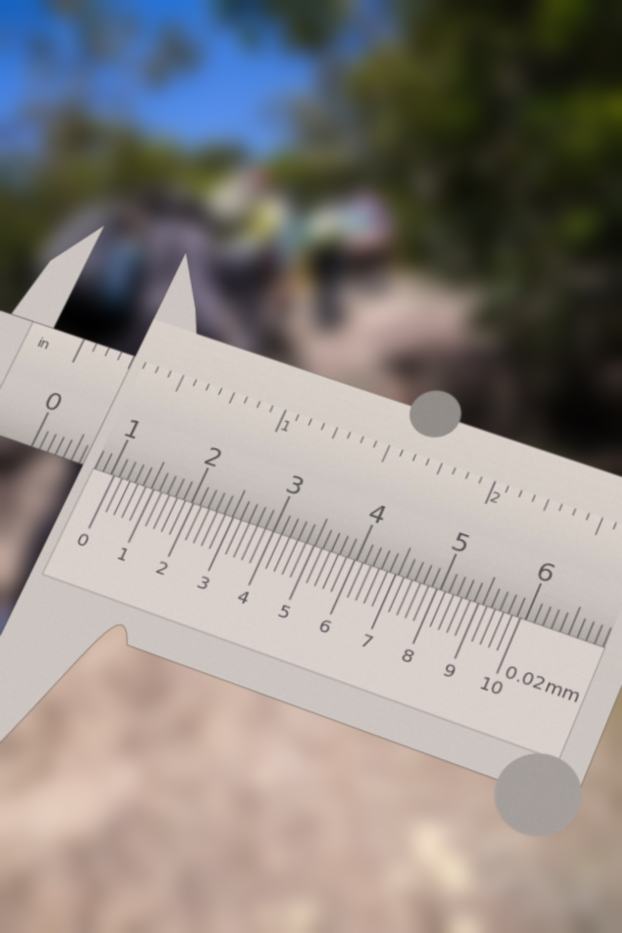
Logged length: 10.4
